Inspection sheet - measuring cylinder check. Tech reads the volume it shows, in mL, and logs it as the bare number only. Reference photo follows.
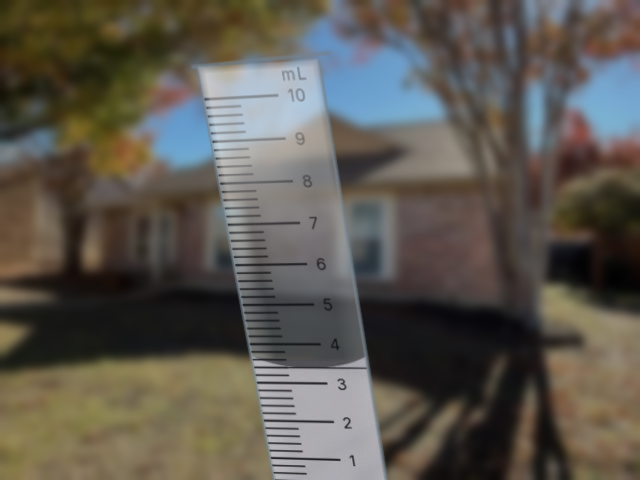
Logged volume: 3.4
